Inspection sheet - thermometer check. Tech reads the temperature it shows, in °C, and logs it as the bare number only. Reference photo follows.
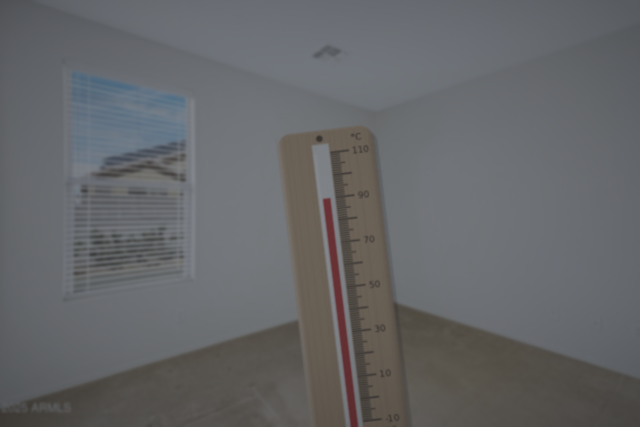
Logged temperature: 90
